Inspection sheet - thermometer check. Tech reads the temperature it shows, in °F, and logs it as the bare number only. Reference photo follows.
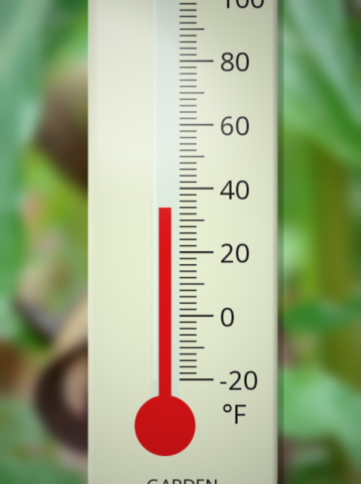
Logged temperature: 34
